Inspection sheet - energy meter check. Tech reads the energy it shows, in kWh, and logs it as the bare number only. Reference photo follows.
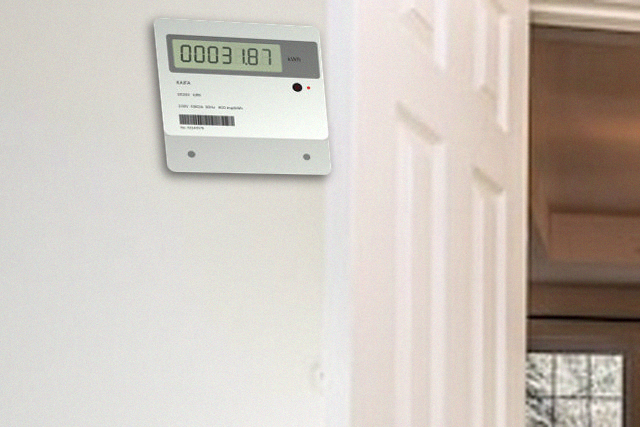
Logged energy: 31.87
